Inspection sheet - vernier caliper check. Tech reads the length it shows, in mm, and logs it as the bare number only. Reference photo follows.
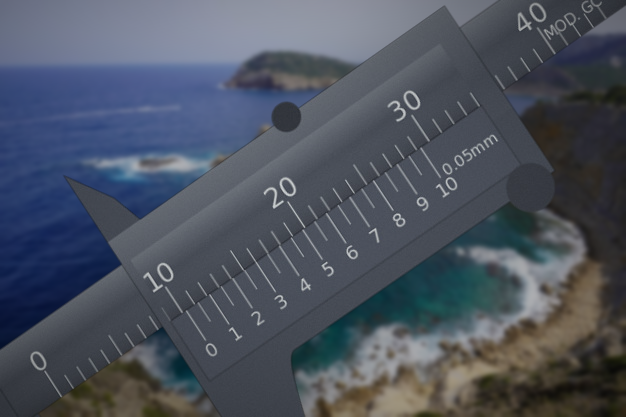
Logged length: 10.3
